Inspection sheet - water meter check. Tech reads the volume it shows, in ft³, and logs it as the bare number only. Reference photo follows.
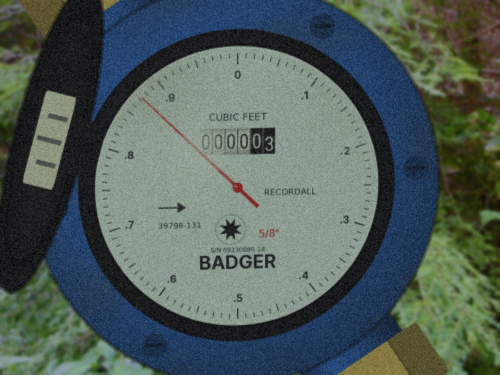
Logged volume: 2.87
